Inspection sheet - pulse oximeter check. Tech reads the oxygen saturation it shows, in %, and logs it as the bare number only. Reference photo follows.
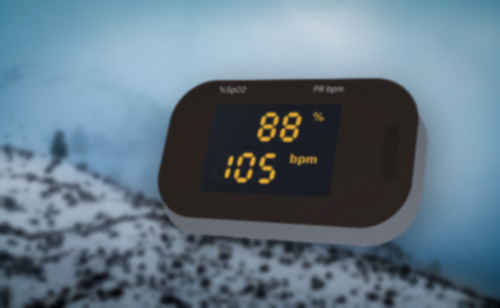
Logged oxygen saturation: 88
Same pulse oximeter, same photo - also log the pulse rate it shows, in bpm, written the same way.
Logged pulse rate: 105
